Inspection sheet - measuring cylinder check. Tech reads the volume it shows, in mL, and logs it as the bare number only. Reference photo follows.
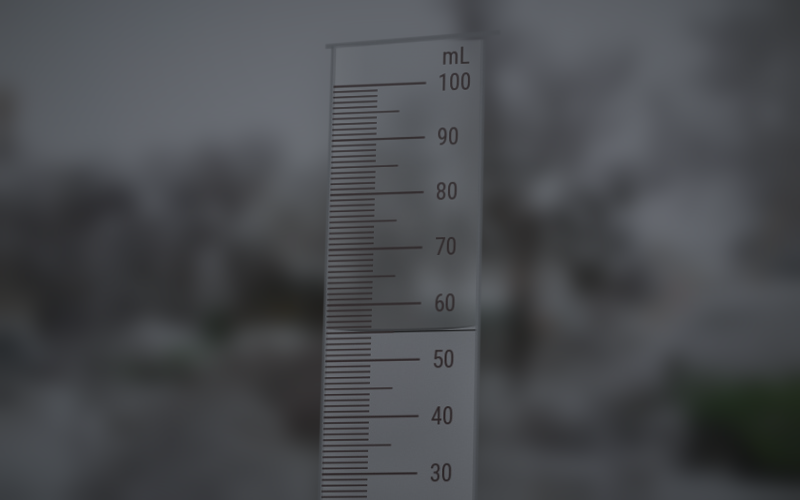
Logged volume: 55
